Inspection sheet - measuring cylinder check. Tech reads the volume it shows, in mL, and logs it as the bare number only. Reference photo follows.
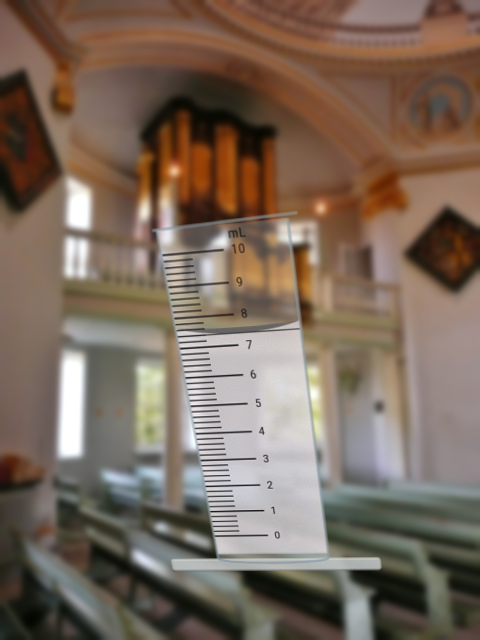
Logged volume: 7.4
